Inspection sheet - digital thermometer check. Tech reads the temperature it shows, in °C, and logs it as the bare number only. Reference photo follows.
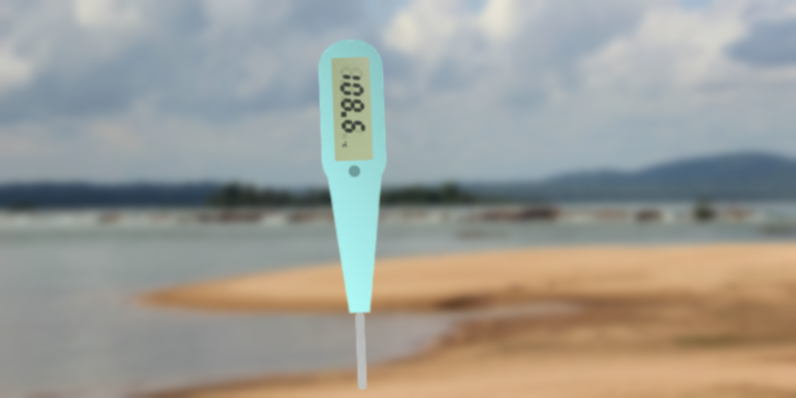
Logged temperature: 108.6
